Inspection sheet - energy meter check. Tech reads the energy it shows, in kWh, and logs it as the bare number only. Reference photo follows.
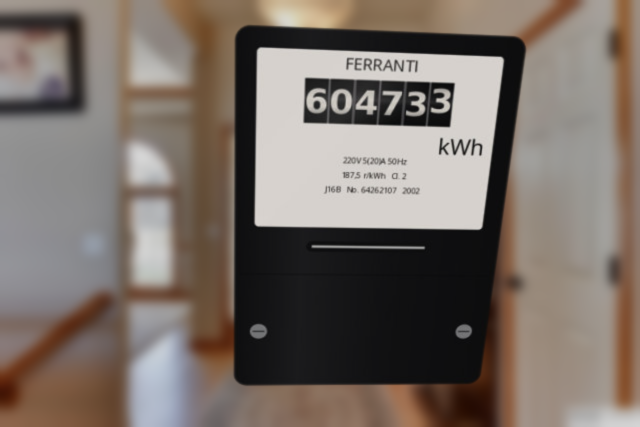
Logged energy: 604733
